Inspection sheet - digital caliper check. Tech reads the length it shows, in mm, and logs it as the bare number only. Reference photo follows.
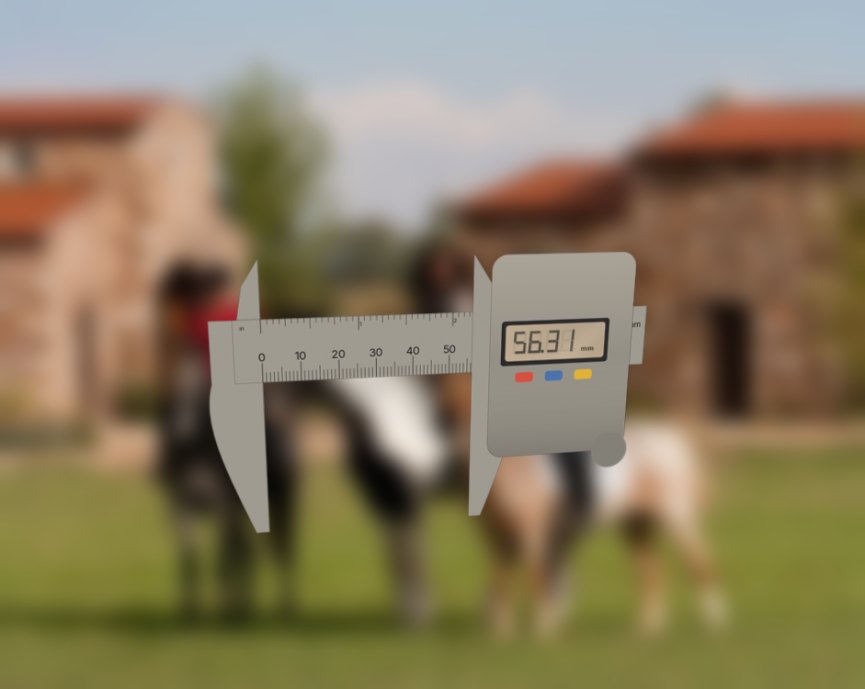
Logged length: 56.31
